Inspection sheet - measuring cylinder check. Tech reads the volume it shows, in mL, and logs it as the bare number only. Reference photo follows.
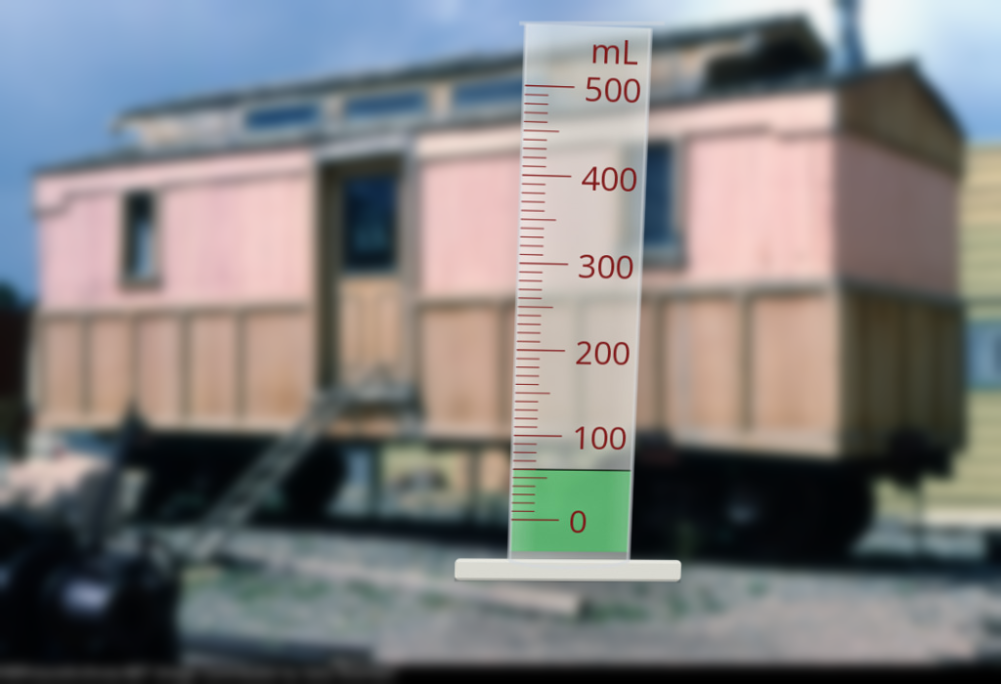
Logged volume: 60
